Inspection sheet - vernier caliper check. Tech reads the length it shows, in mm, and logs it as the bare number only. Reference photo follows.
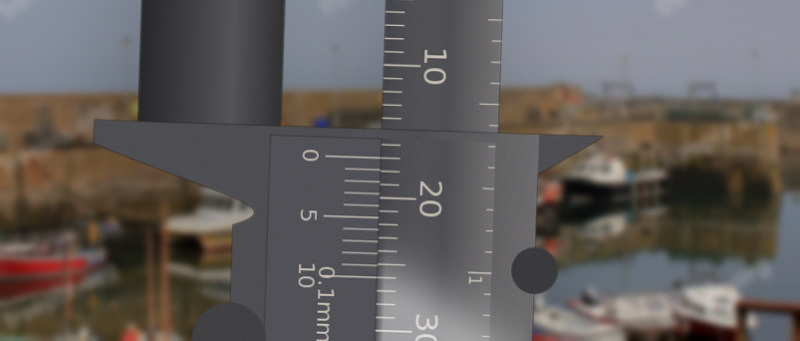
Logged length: 17.0
